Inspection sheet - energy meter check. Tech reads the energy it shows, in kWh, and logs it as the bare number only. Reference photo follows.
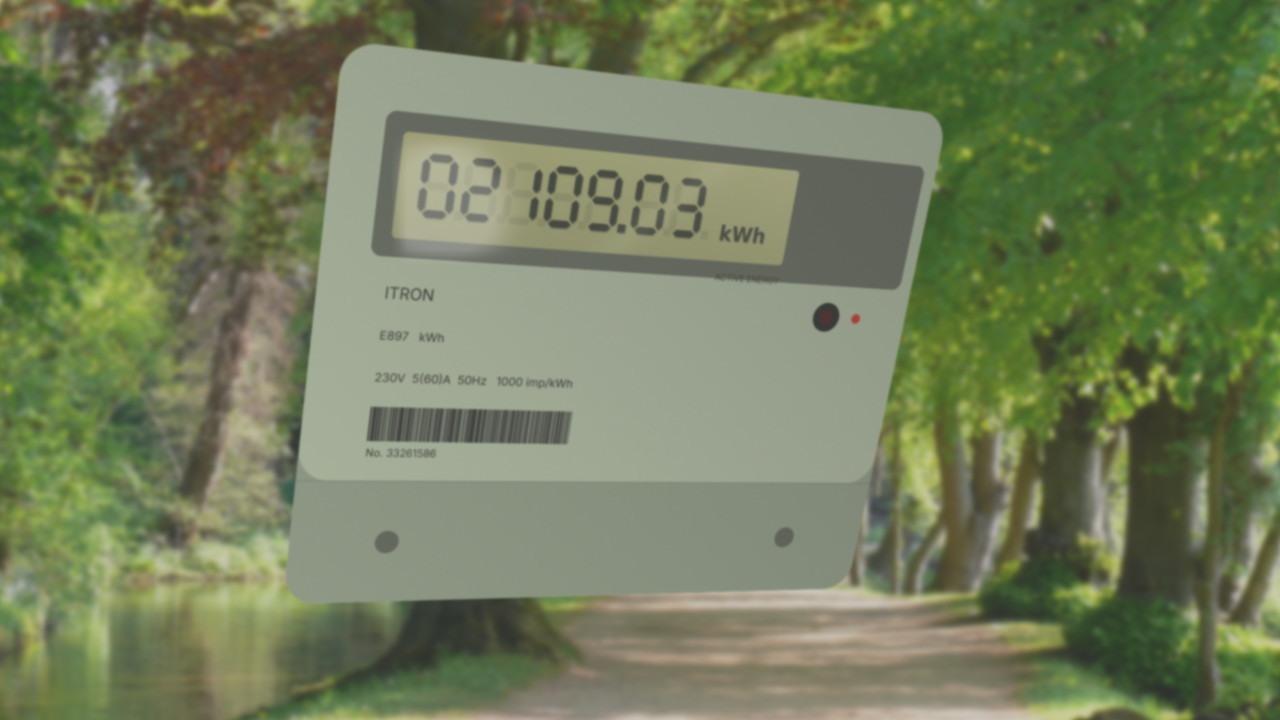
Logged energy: 2109.03
